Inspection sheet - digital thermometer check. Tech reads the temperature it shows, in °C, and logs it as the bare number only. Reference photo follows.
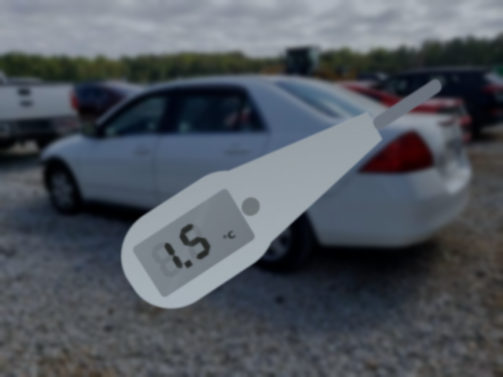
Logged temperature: 1.5
